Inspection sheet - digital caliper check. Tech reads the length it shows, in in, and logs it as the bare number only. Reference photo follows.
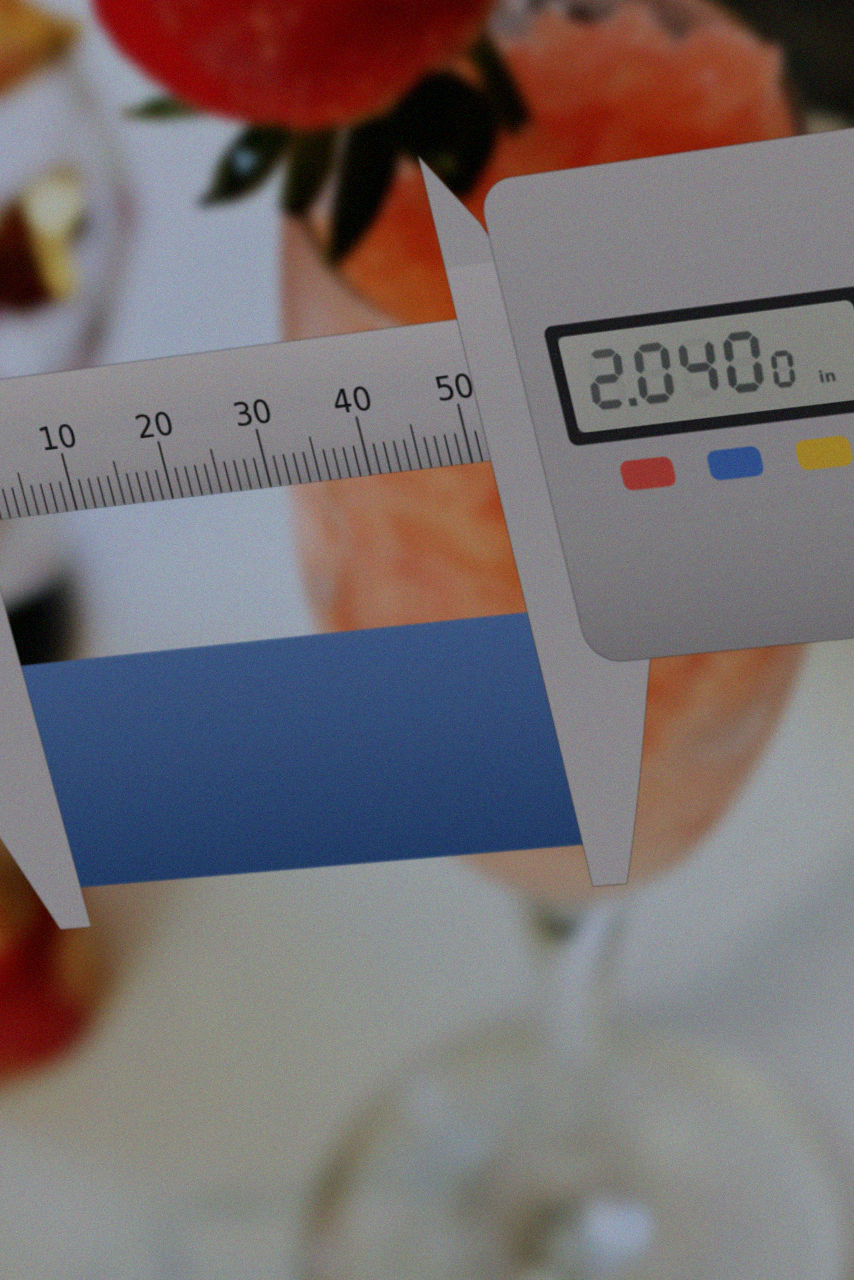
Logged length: 2.0400
